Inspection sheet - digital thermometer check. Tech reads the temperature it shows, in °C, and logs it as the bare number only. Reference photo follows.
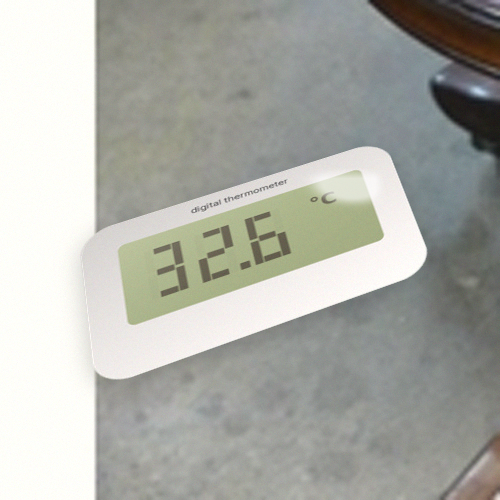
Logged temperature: 32.6
